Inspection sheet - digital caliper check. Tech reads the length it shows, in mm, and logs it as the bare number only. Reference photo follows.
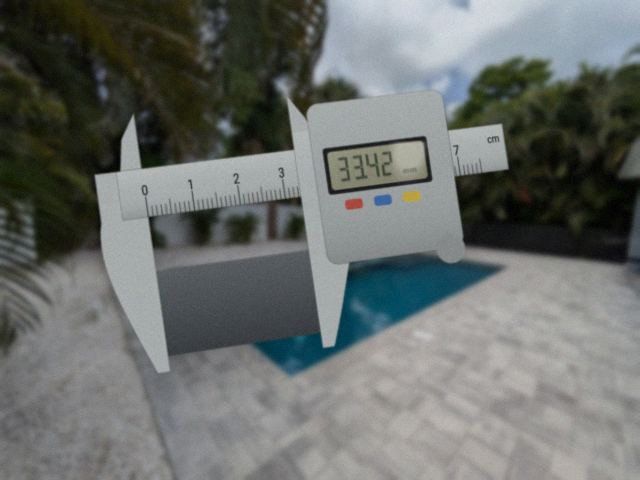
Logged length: 33.42
